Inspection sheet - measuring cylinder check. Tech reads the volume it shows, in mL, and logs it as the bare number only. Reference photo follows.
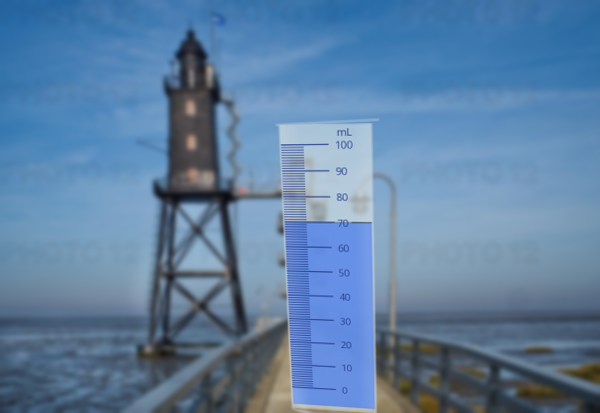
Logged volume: 70
